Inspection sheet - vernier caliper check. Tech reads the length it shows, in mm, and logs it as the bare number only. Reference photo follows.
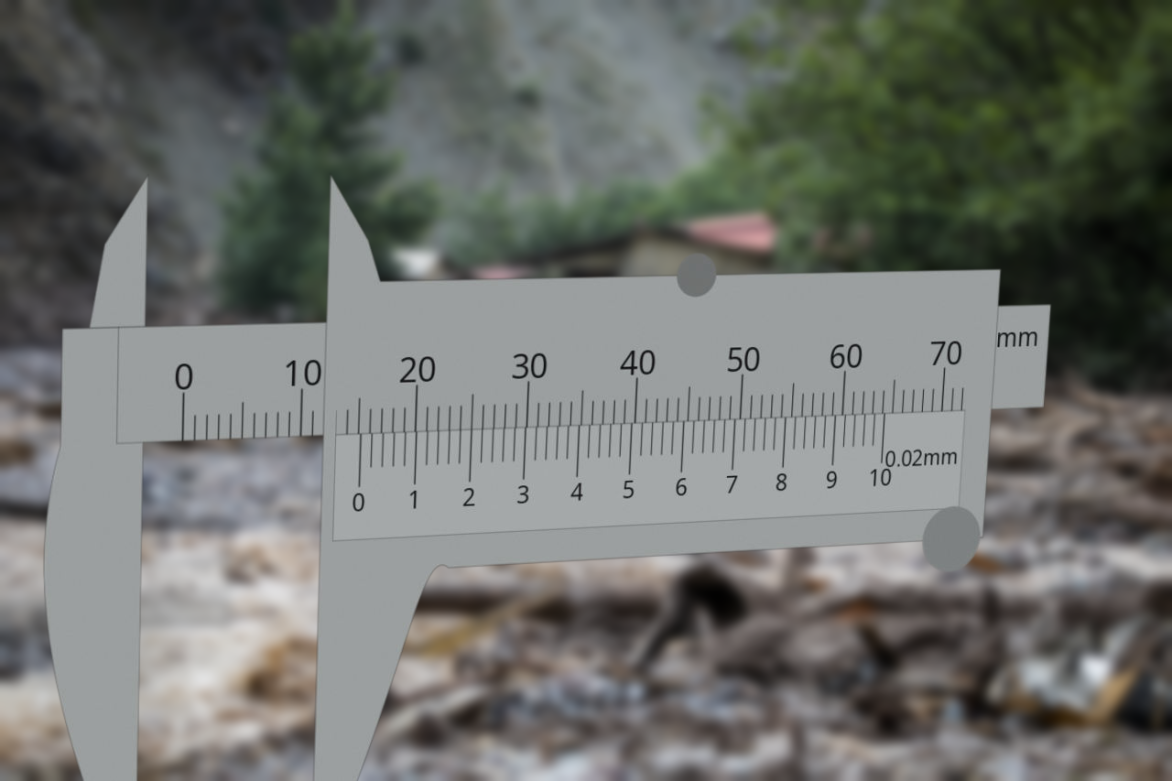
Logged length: 15.2
